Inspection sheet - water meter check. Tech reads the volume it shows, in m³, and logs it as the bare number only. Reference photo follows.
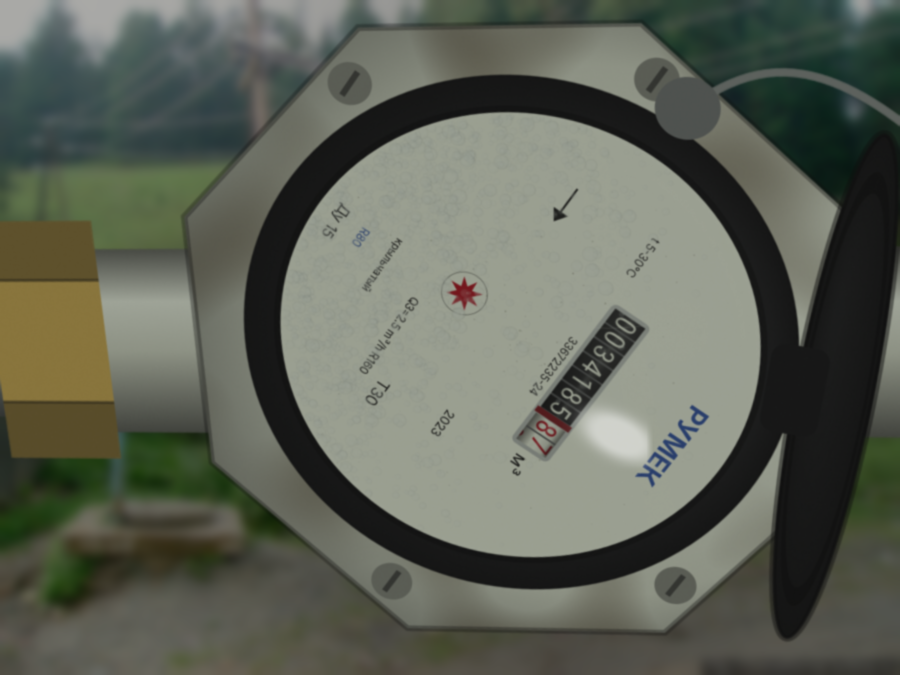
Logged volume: 34185.87
